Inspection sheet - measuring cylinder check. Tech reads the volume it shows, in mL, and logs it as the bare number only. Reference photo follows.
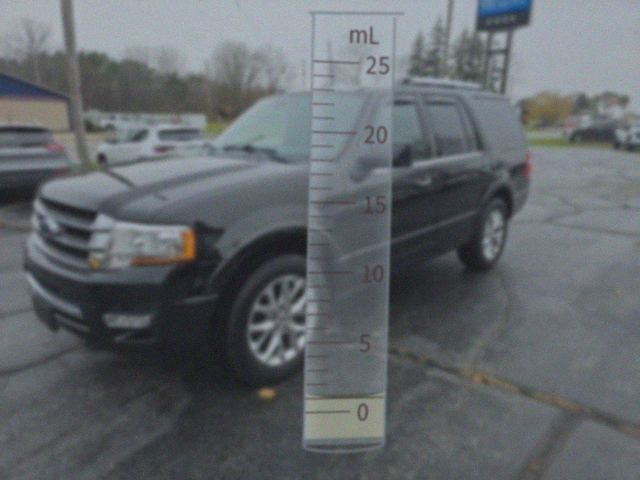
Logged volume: 1
